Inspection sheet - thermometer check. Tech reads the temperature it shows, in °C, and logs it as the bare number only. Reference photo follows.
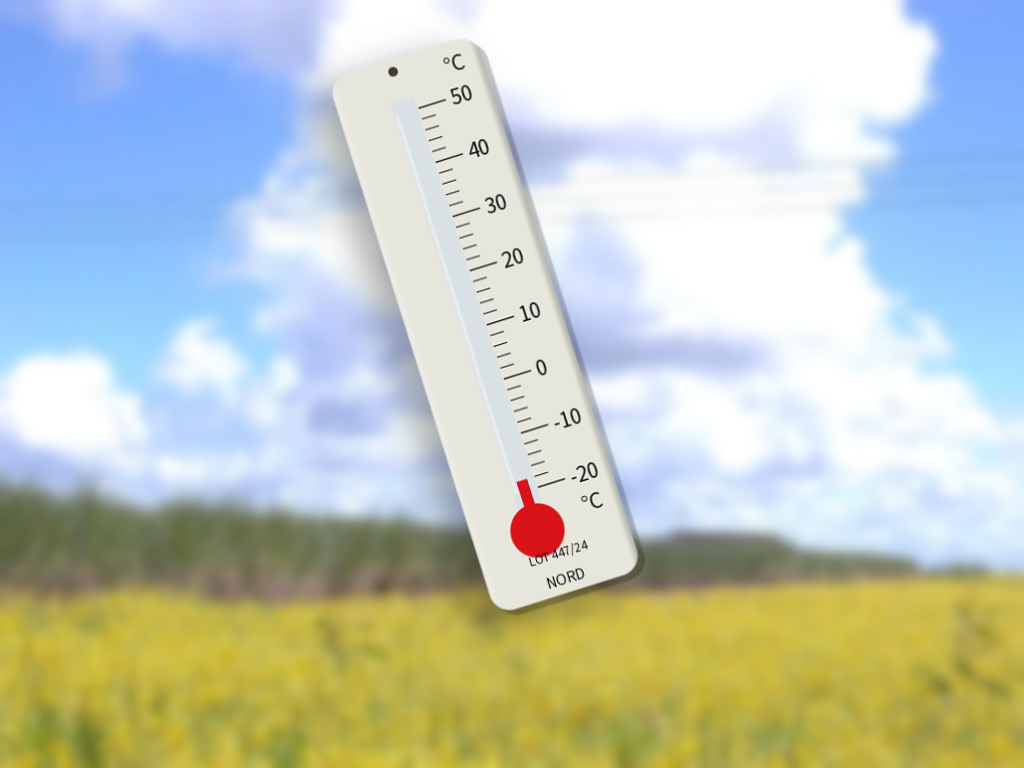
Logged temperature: -18
